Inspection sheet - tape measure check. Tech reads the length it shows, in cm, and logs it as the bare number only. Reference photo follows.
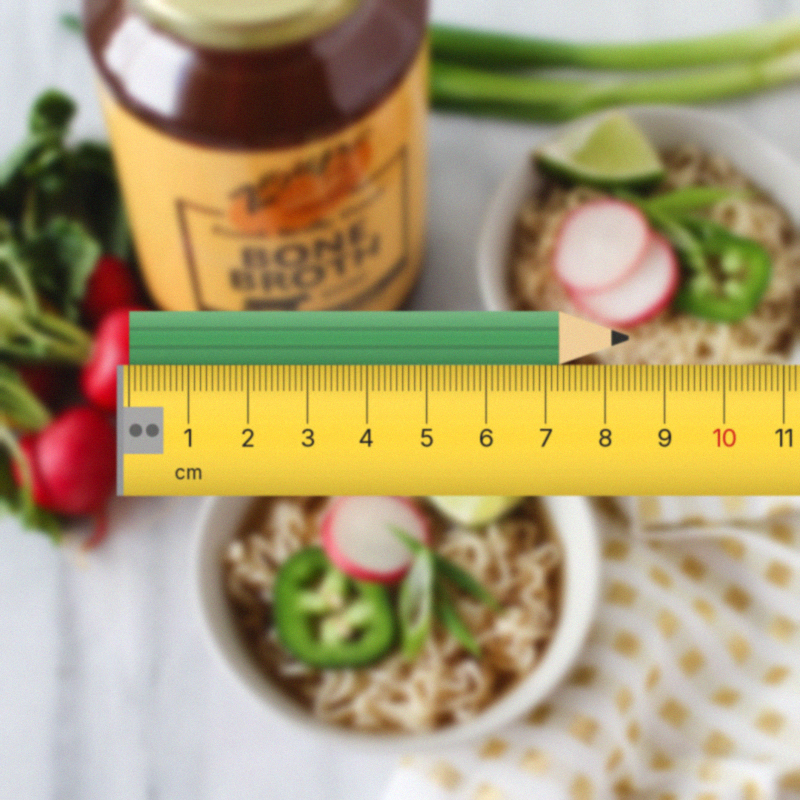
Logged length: 8.4
